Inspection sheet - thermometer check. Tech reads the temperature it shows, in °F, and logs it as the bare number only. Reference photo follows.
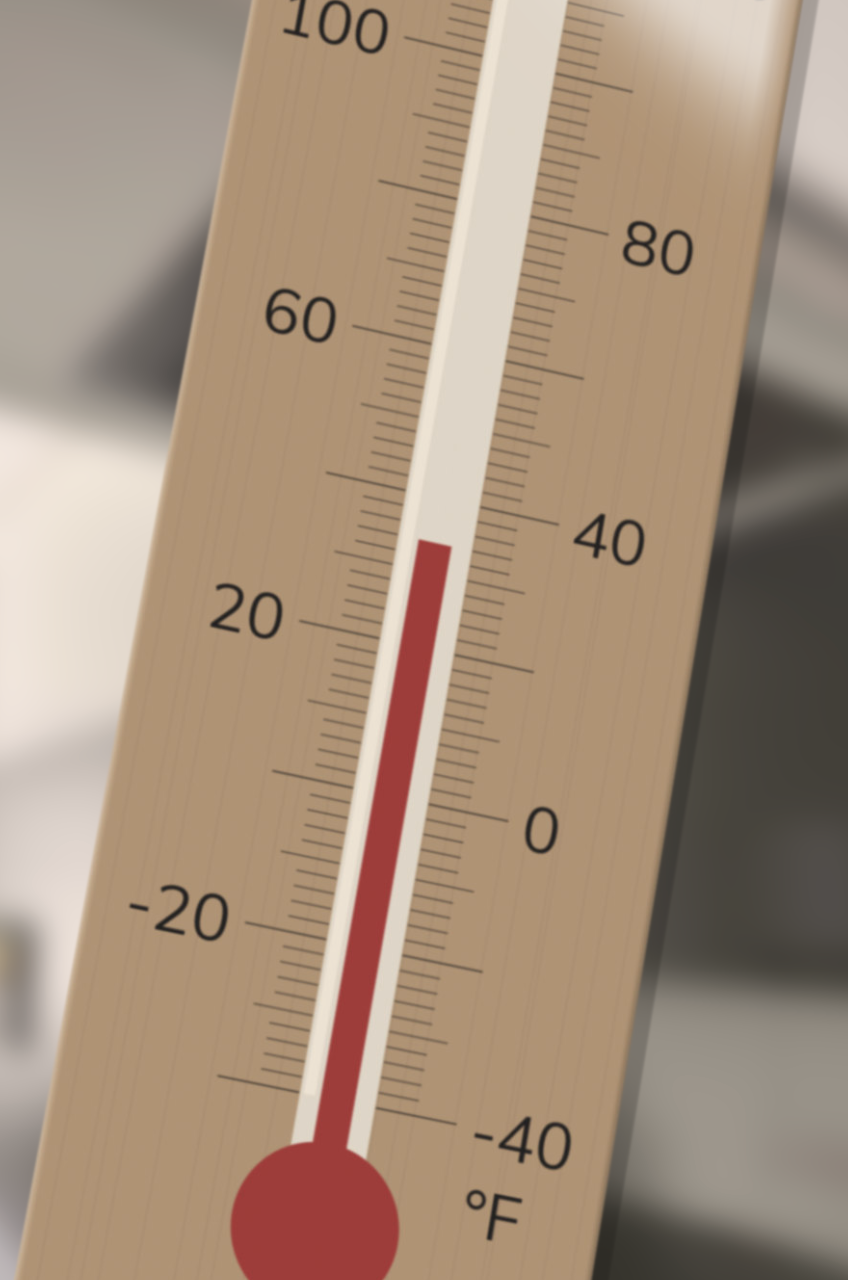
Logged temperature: 34
